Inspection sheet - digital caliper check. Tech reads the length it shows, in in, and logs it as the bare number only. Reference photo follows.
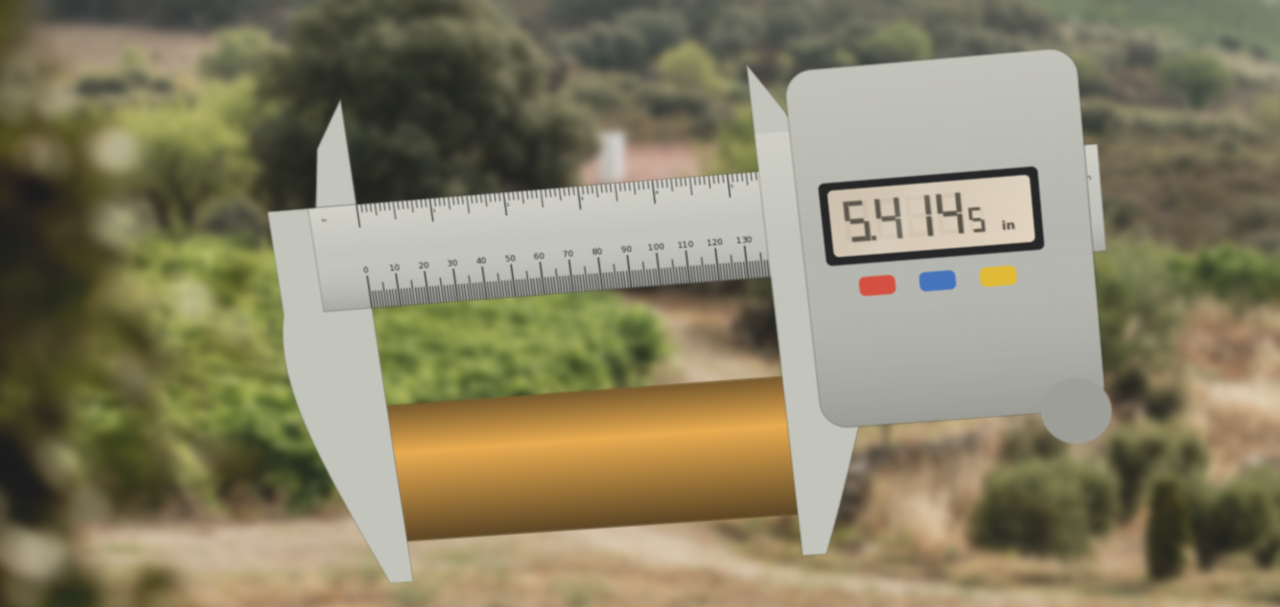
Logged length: 5.4145
